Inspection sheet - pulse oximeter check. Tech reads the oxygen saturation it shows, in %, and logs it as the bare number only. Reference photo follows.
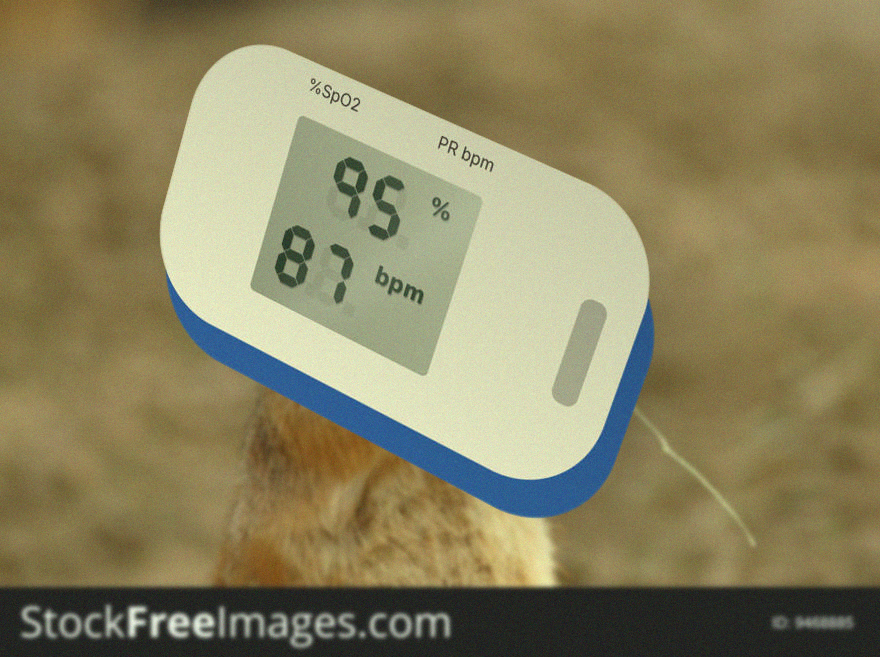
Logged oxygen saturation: 95
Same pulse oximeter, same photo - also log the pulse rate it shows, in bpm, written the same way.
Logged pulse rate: 87
